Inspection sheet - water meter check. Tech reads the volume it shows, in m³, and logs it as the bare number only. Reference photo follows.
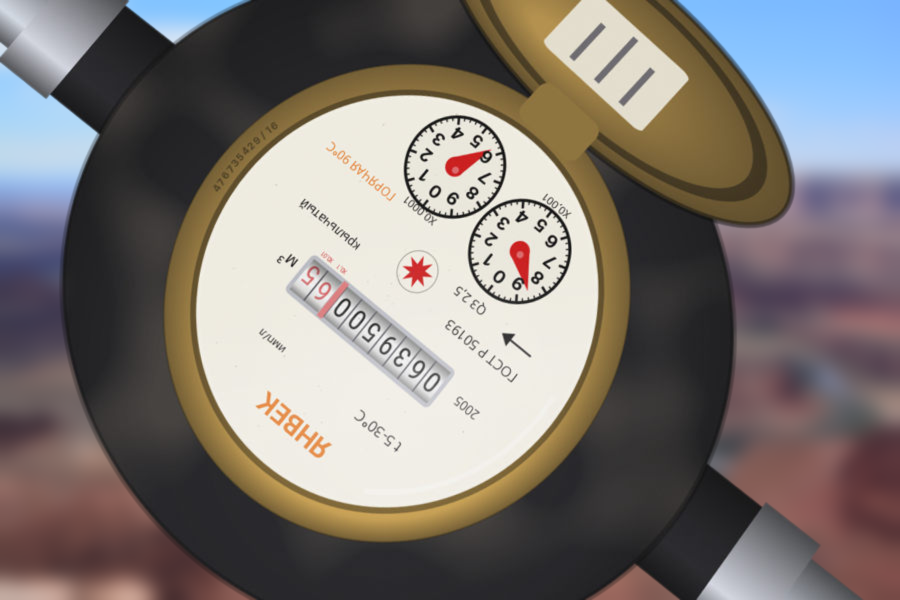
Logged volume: 639500.6485
